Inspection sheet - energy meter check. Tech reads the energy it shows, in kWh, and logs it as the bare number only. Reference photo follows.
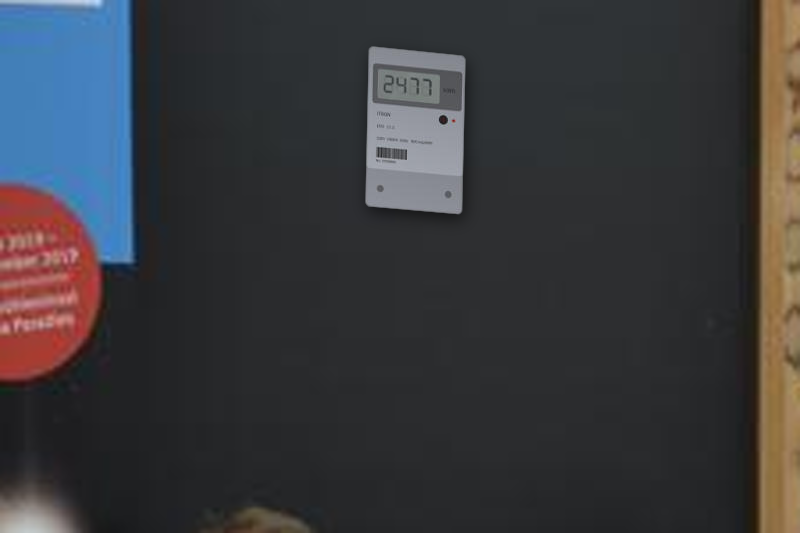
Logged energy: 2477
